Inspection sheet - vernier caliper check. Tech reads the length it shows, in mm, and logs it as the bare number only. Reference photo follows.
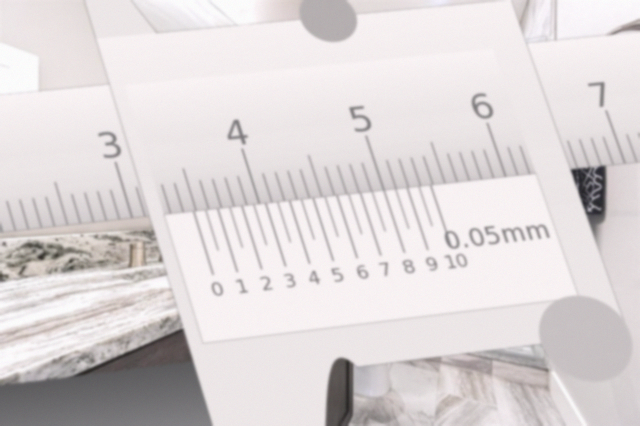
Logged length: 34.8
